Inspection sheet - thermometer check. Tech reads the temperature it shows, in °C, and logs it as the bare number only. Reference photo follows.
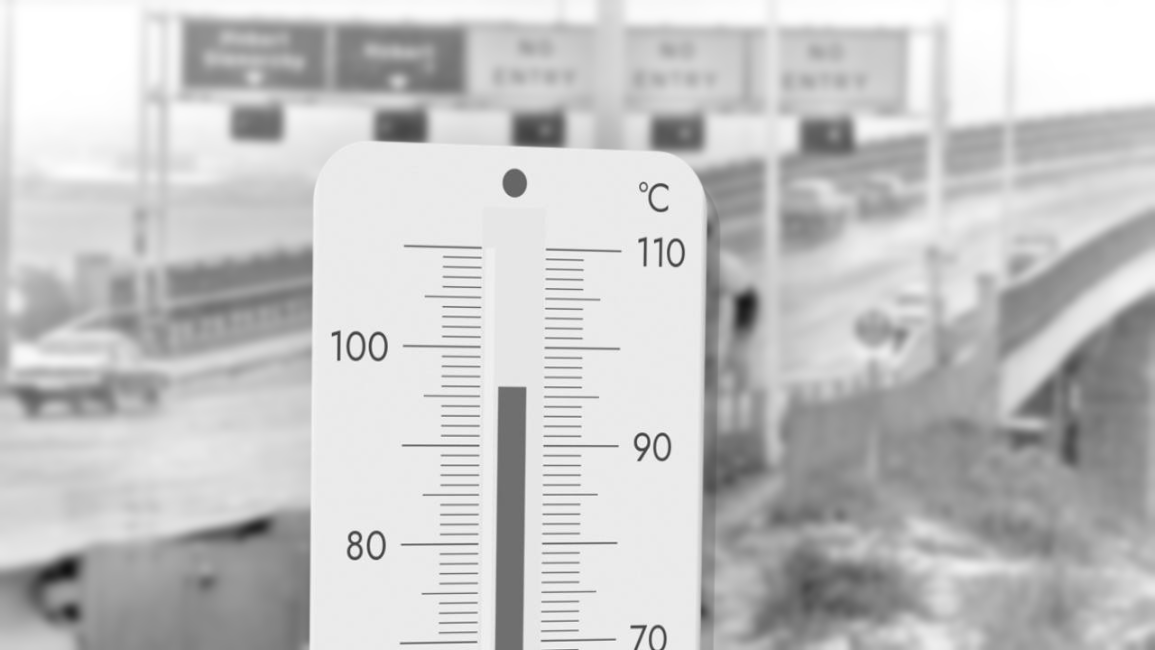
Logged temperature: 96
